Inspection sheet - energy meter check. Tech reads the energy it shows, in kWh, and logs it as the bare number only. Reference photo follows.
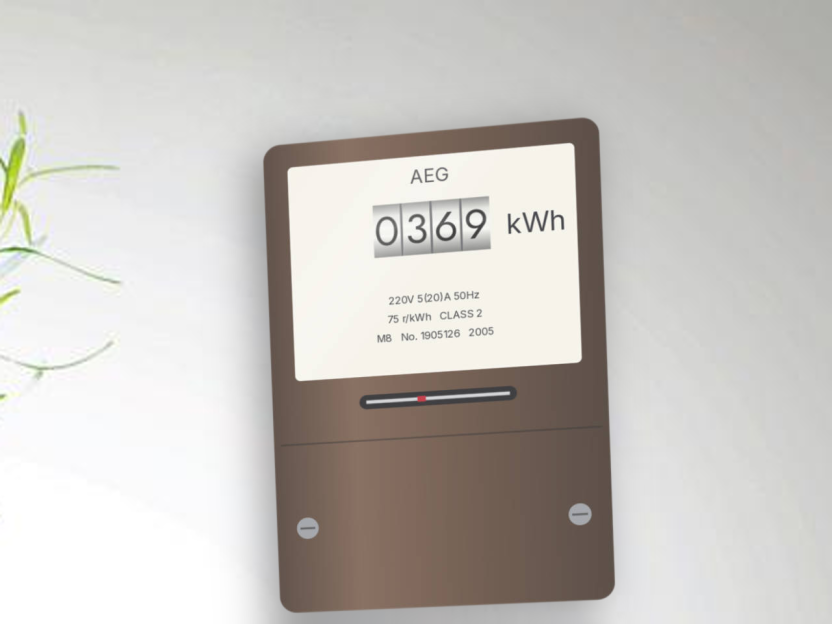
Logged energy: 369
